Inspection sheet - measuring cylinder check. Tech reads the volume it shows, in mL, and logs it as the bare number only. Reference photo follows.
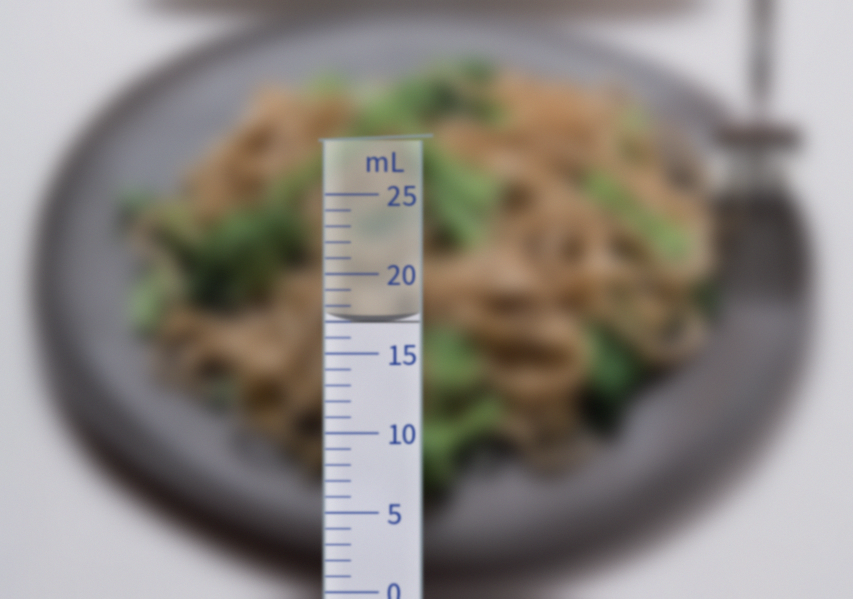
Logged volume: 17
